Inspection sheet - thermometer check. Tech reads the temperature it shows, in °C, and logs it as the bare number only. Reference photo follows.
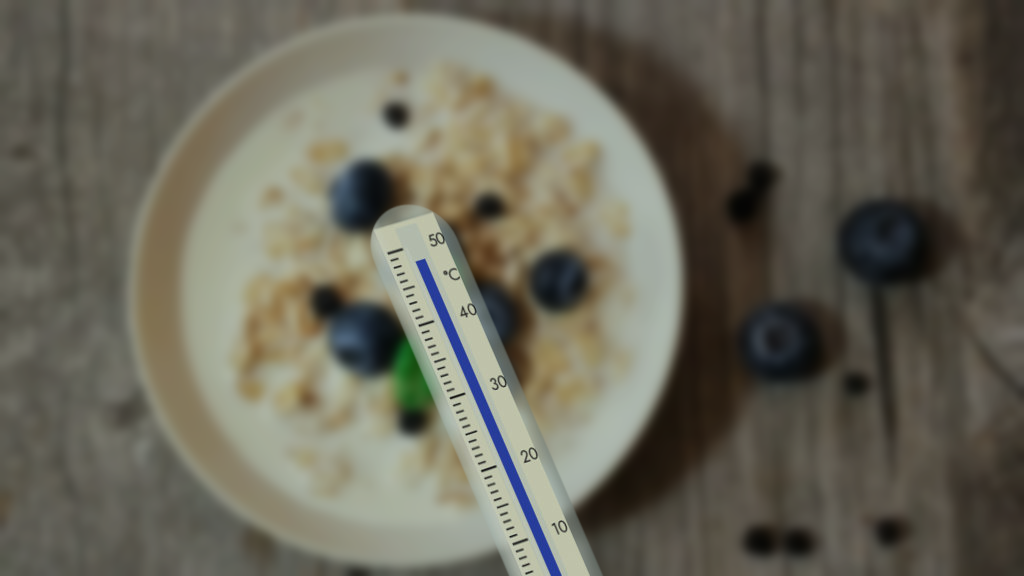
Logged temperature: 48
